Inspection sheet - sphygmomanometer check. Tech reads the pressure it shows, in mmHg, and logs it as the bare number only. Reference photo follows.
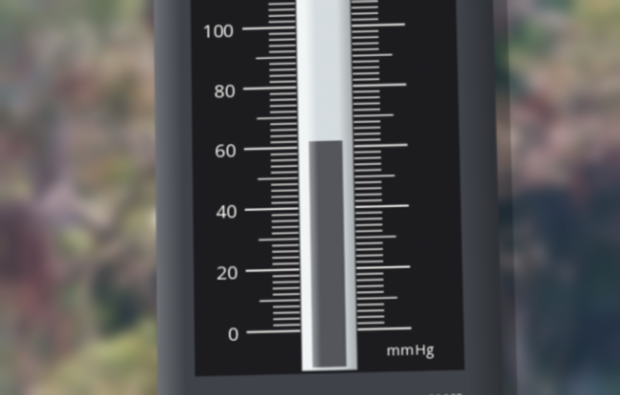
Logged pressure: 62
